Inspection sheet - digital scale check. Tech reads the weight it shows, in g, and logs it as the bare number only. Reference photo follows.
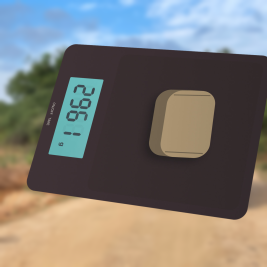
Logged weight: 2961
